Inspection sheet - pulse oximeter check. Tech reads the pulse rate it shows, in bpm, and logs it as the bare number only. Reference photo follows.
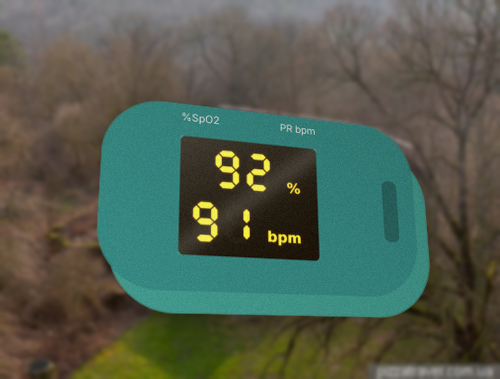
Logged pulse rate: 91
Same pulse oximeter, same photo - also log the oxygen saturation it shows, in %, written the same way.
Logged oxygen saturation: 92
